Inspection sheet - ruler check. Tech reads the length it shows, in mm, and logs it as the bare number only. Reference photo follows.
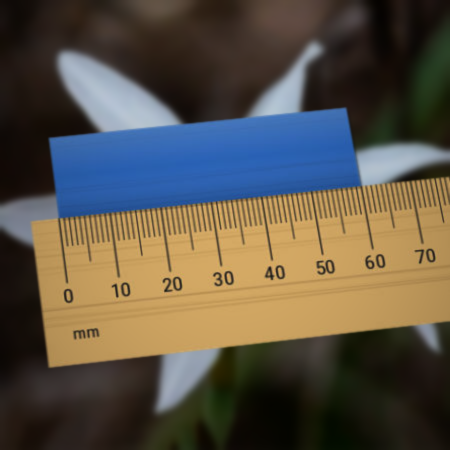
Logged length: 60
